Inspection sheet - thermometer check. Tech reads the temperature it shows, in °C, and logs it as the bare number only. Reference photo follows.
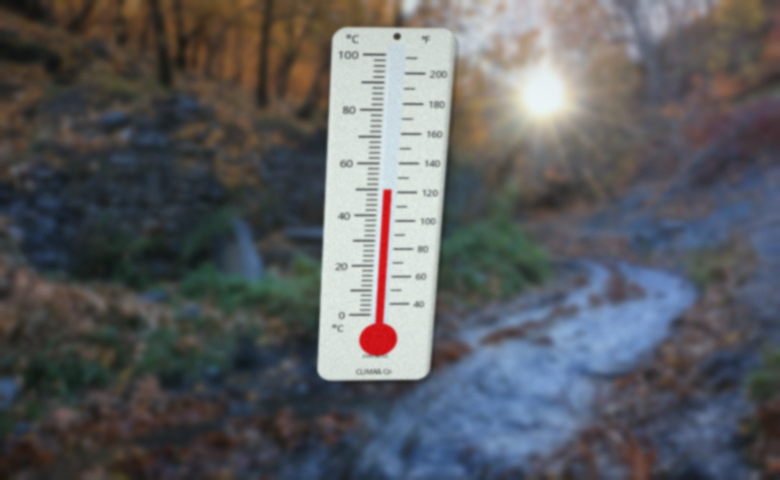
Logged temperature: 50
